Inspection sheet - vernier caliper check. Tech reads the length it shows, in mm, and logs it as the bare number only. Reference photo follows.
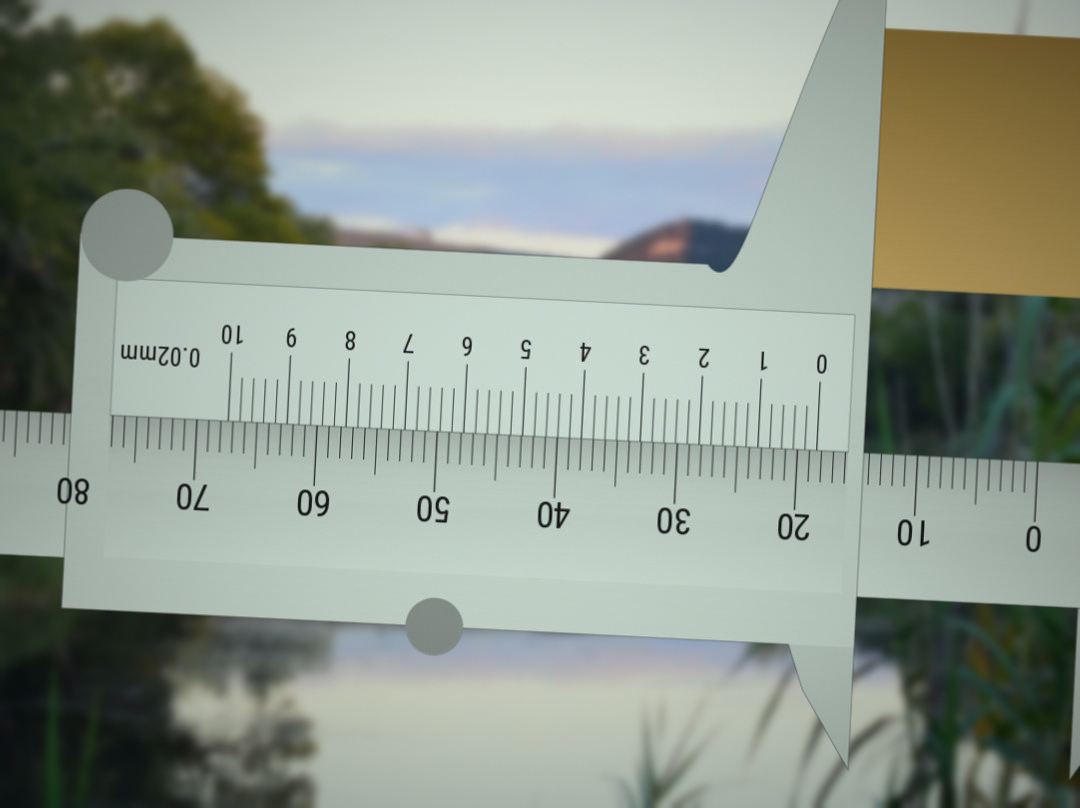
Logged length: 18.4
